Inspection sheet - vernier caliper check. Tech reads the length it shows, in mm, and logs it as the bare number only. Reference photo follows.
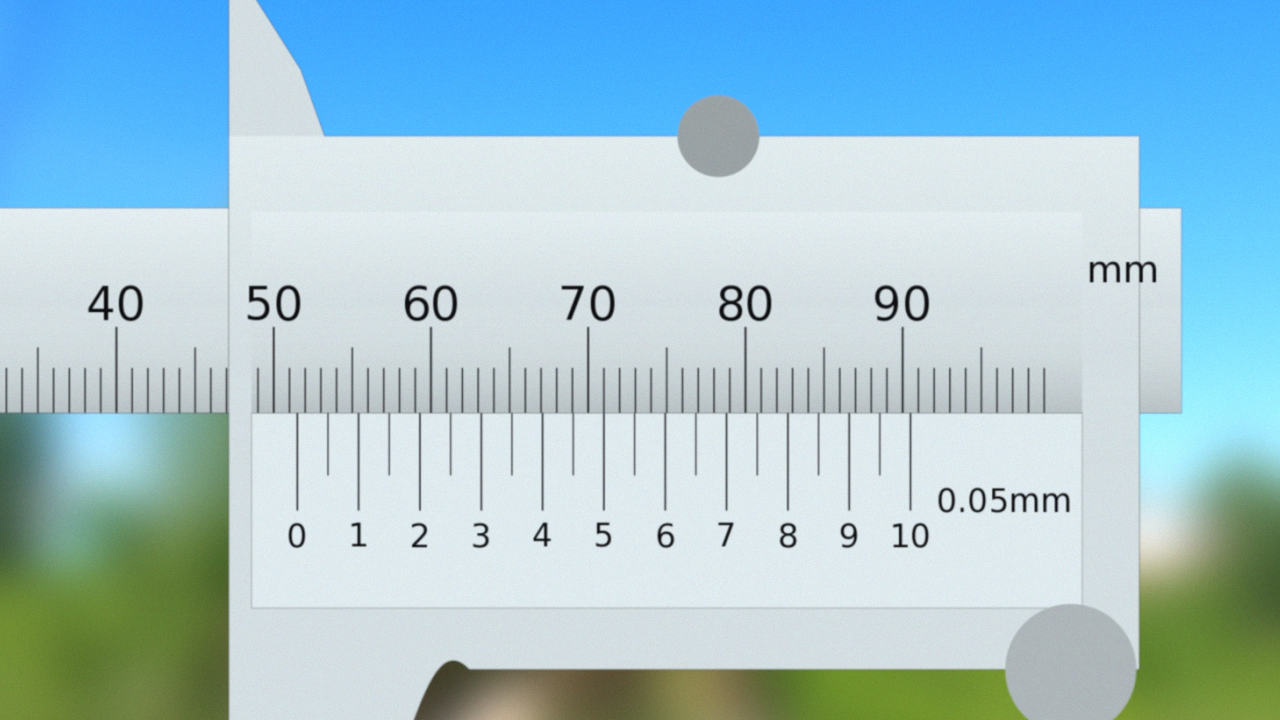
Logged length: 51.5
